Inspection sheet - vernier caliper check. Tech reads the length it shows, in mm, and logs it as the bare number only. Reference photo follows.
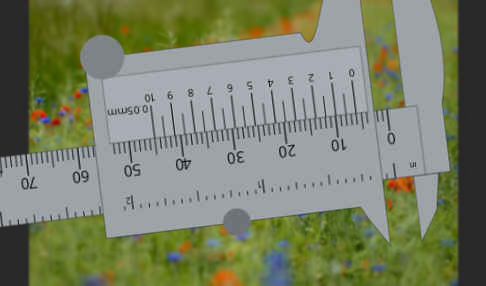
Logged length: 6.0
